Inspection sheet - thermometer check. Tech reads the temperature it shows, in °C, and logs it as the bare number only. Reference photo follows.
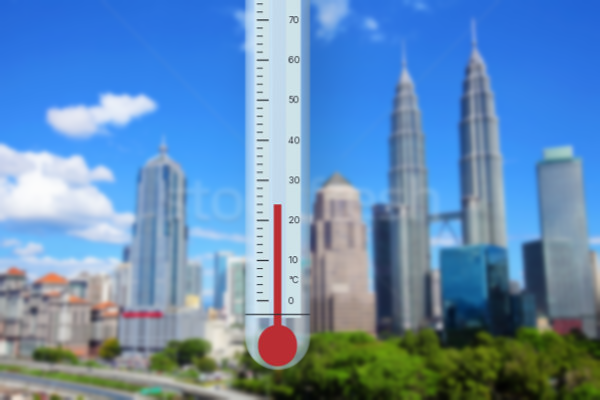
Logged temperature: 24
